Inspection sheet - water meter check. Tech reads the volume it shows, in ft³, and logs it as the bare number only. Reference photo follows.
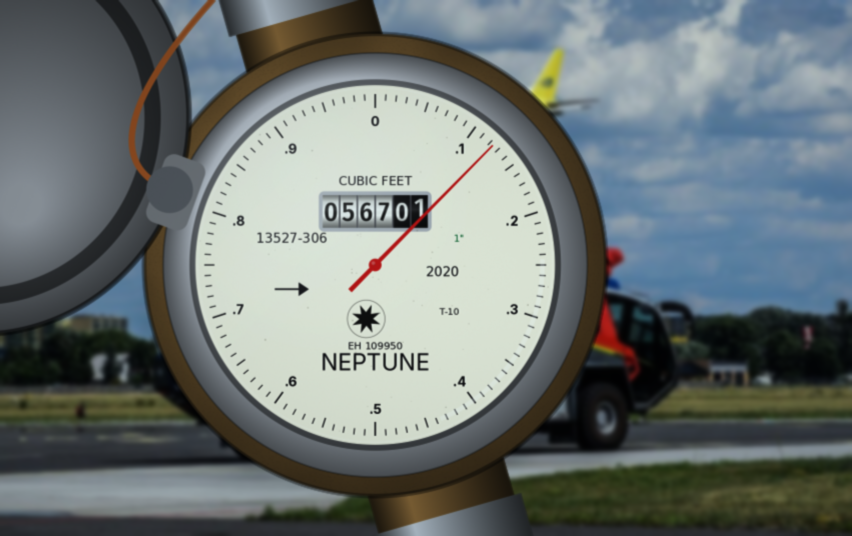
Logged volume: 56701.12
